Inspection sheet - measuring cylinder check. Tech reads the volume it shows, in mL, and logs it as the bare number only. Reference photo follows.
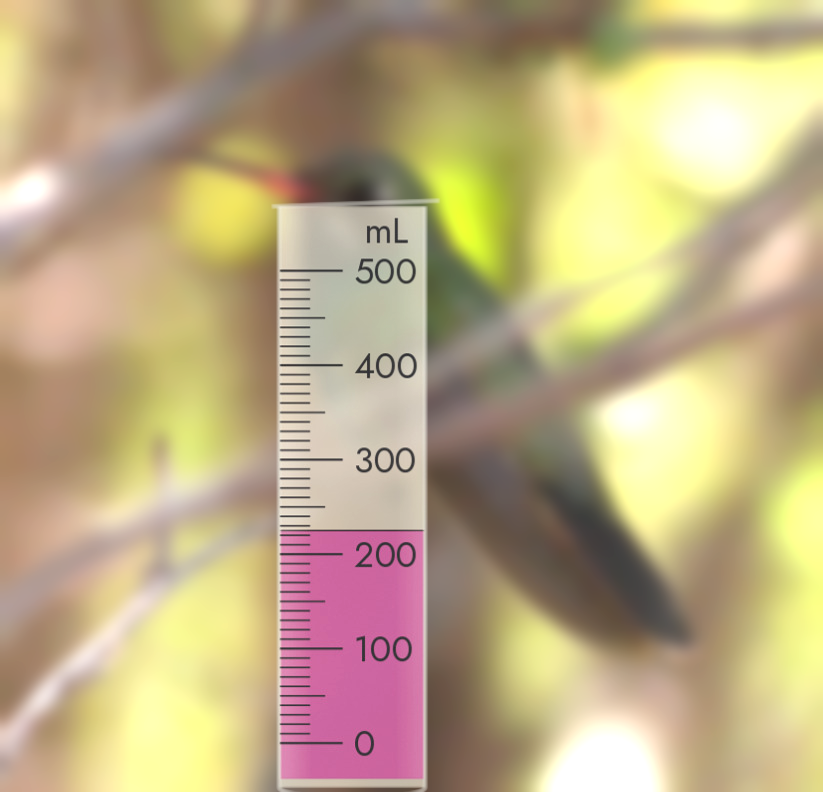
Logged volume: 225
